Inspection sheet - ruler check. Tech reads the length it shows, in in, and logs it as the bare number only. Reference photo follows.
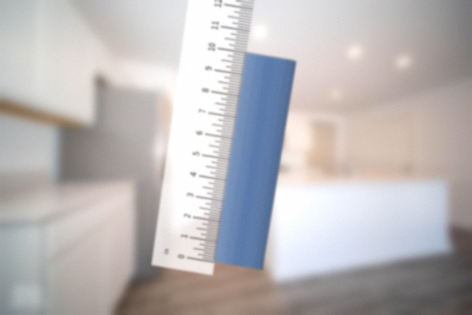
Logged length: 10
